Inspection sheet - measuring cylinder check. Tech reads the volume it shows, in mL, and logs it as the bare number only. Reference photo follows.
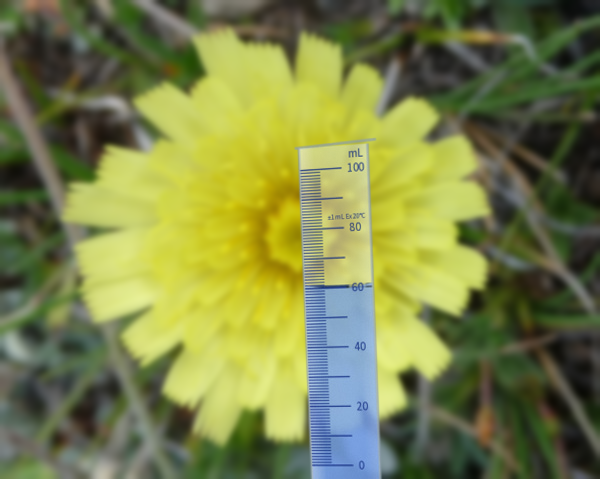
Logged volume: 60
